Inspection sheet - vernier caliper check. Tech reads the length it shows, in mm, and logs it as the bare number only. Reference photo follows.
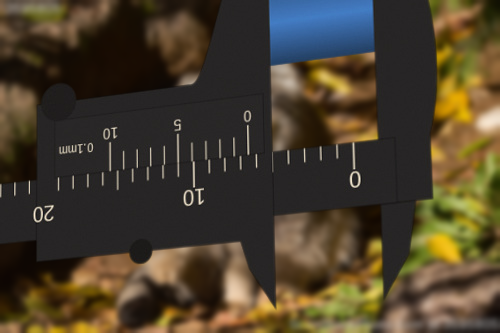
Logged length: 6.5
